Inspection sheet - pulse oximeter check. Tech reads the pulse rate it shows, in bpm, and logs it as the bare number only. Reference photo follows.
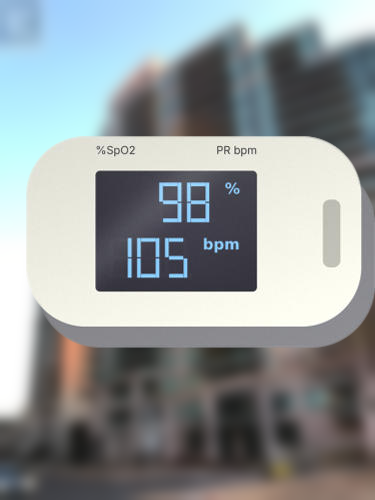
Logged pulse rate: 105
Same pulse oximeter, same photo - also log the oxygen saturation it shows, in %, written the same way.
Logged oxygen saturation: 98
